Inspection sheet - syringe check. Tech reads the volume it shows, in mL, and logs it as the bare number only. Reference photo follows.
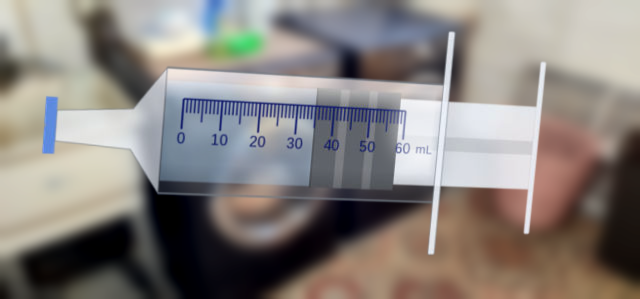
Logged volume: 35
